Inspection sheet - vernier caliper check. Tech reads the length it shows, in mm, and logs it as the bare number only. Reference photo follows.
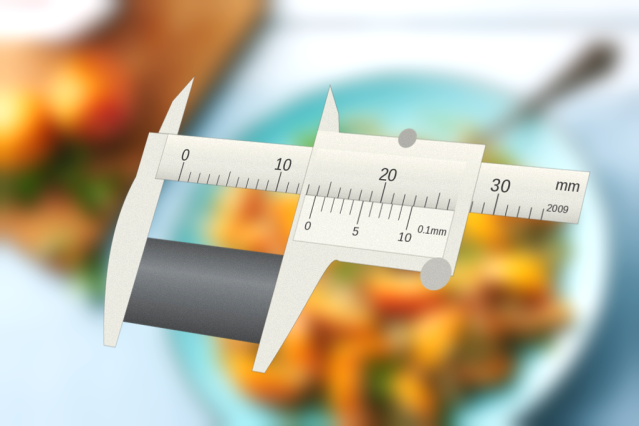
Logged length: 13.9
